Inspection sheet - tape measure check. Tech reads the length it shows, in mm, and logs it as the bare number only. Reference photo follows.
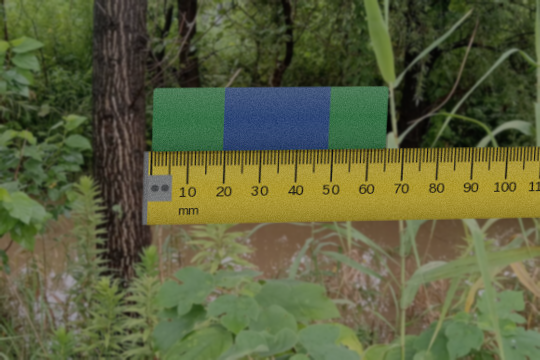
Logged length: 65
